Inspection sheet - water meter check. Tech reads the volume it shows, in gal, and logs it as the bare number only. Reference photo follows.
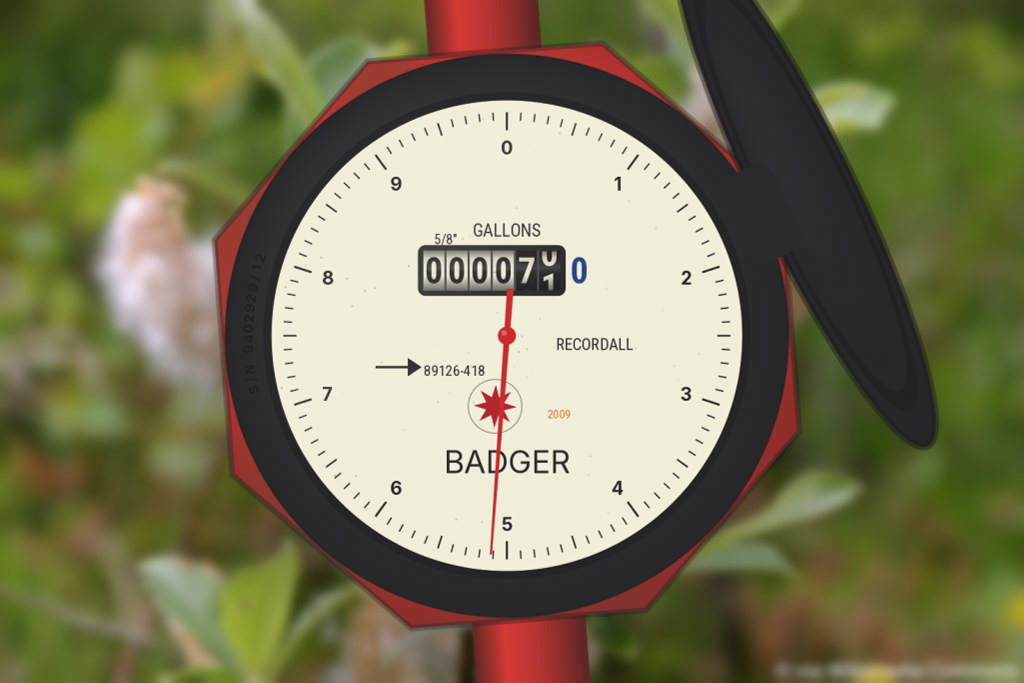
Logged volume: 705.1
